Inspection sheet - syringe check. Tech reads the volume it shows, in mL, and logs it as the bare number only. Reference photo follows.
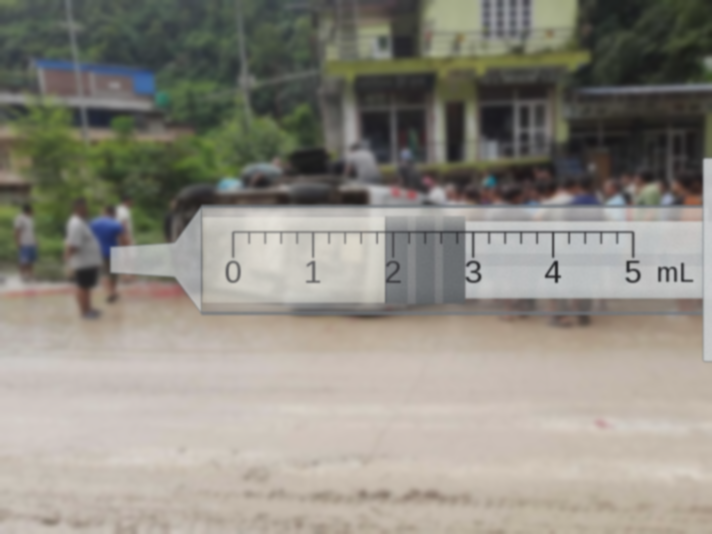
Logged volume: 1.9
